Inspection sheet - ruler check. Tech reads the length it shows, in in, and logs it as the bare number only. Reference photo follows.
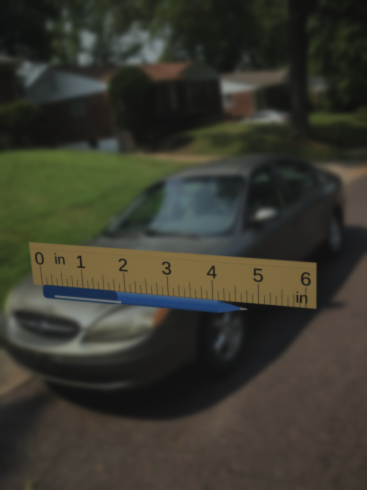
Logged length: 4.75
